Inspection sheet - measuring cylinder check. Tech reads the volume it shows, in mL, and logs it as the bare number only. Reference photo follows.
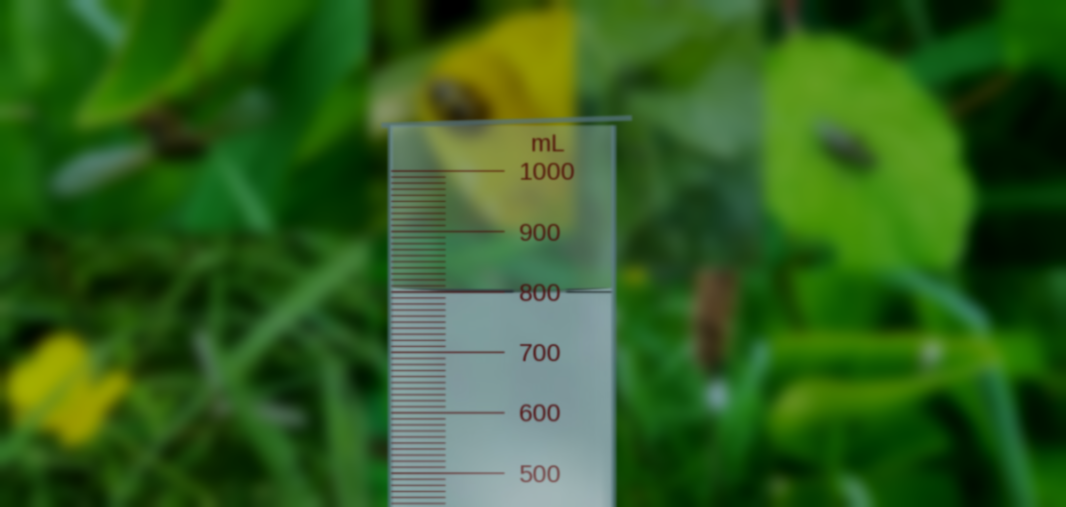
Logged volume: 800
